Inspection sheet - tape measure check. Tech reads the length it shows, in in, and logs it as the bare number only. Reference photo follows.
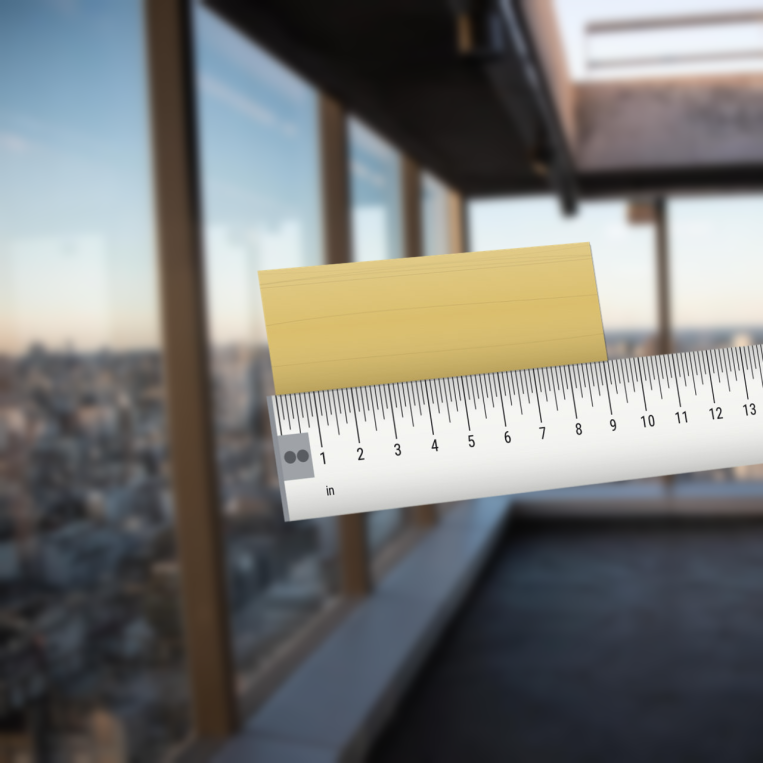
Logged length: 9.125
